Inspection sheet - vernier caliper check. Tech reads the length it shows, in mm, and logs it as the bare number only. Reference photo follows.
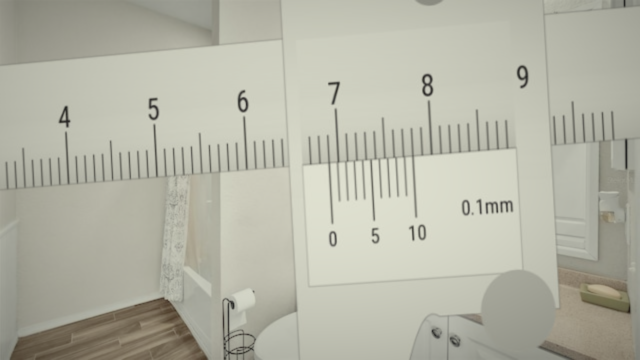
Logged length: 69.0
